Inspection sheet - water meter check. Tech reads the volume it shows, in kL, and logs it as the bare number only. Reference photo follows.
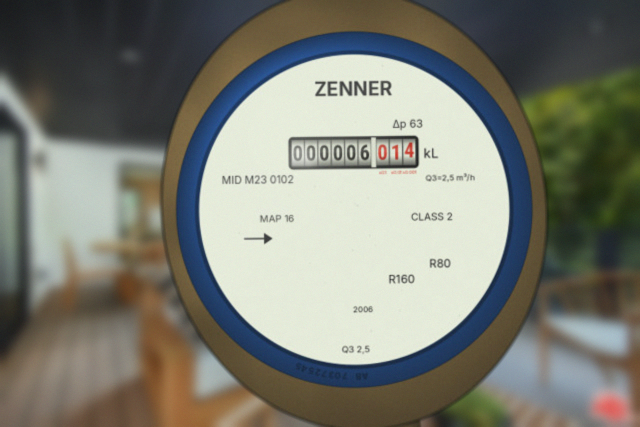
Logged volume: 6.014
